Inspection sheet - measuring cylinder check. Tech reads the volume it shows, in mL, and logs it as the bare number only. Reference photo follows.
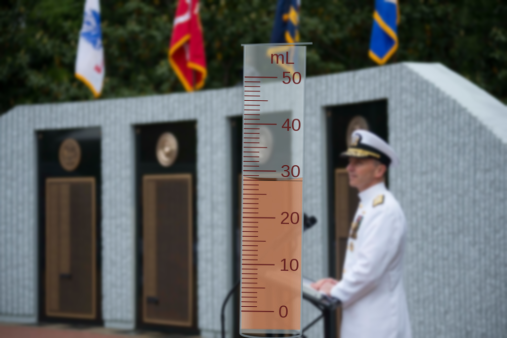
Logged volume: 28
